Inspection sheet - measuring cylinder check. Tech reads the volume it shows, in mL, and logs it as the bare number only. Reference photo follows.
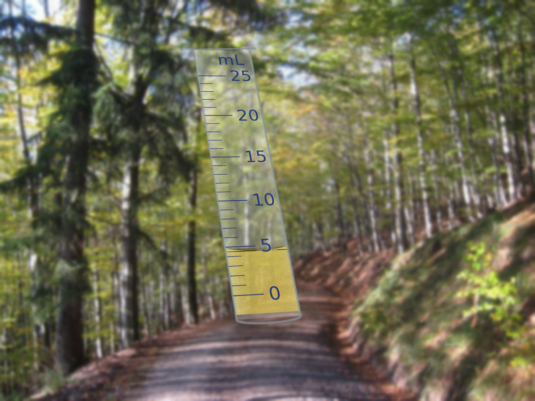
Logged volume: 4.5
